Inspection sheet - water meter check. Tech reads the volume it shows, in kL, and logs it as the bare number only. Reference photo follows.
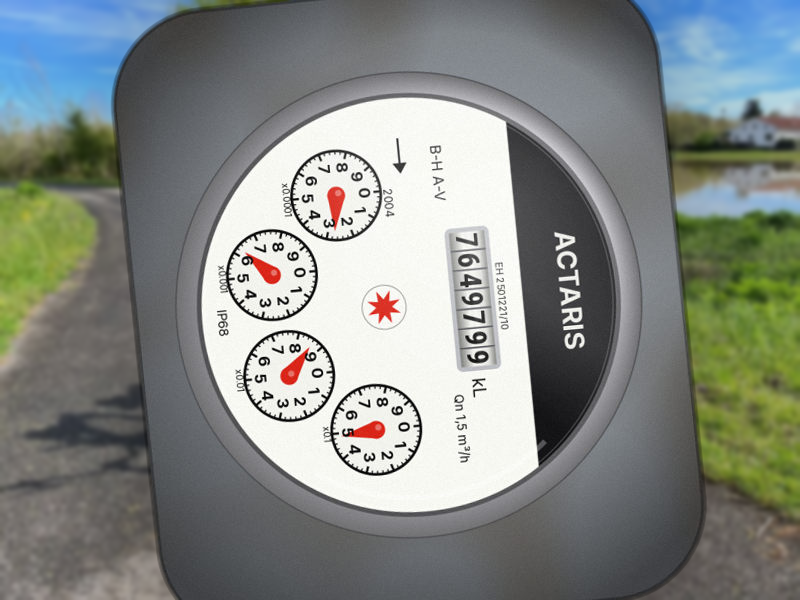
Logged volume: 7649799.4862
